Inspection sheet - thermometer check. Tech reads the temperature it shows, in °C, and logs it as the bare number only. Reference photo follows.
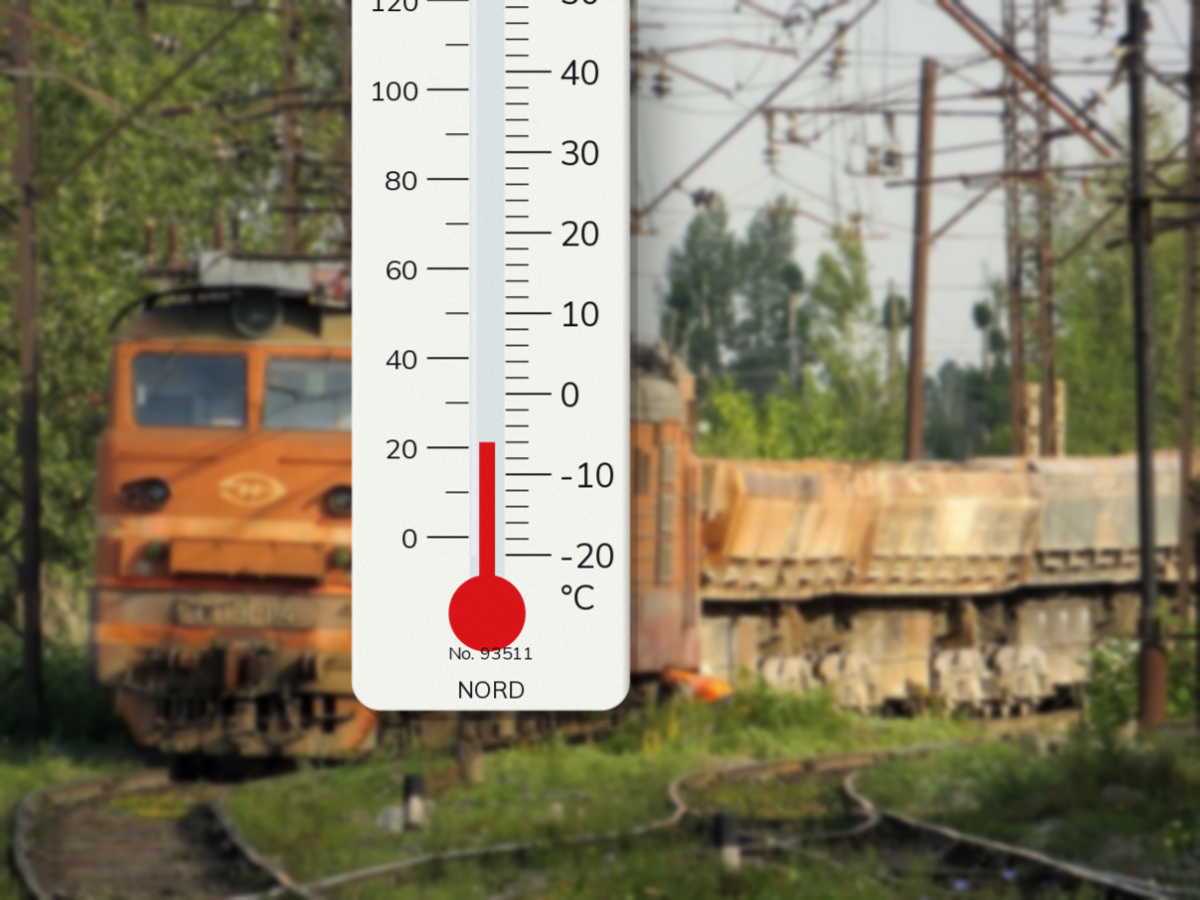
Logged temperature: -6
